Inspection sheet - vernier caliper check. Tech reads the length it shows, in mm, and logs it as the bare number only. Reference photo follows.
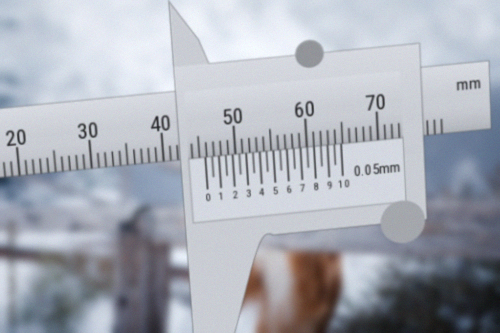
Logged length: 45.8
